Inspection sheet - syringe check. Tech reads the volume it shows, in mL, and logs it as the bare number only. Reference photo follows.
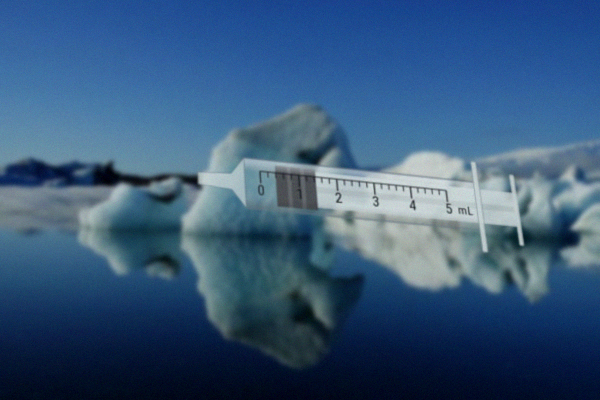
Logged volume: 0.4
